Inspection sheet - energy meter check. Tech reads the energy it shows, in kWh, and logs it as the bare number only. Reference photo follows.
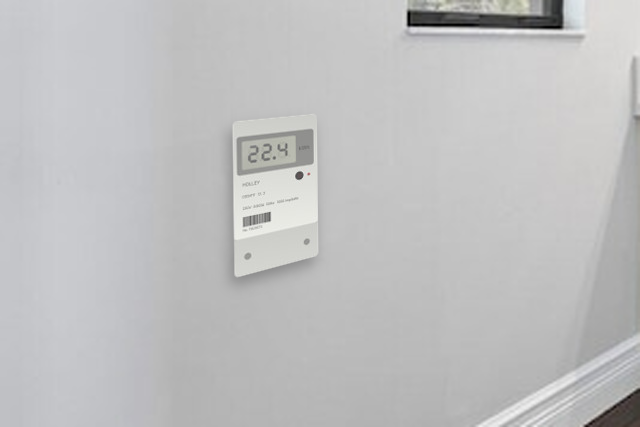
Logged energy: 22.4
